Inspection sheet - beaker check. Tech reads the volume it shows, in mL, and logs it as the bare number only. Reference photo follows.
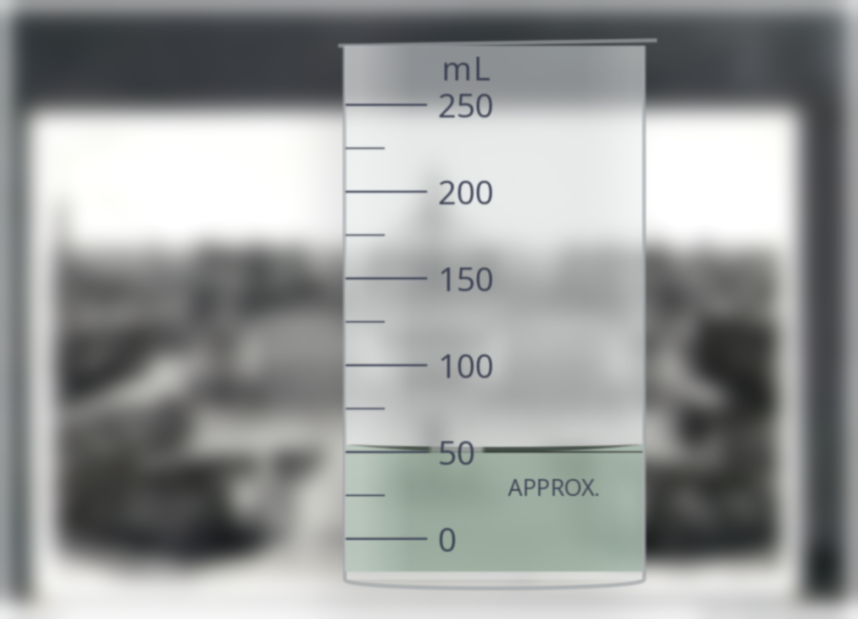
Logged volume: 50
